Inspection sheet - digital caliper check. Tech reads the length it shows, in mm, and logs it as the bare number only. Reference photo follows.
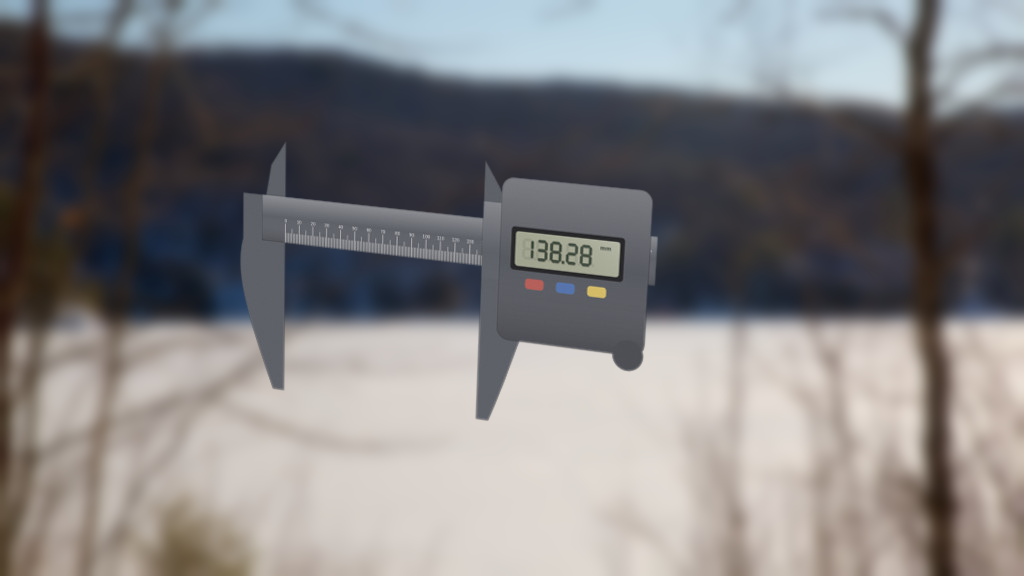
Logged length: 138.28
